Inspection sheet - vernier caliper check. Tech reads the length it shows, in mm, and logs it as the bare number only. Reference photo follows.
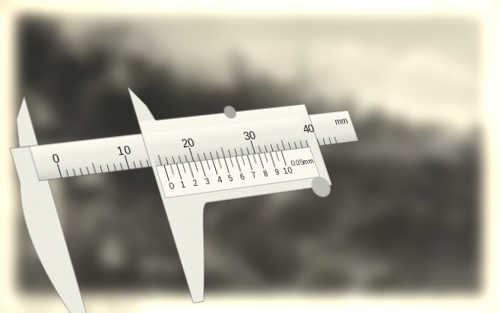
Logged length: 15.4
